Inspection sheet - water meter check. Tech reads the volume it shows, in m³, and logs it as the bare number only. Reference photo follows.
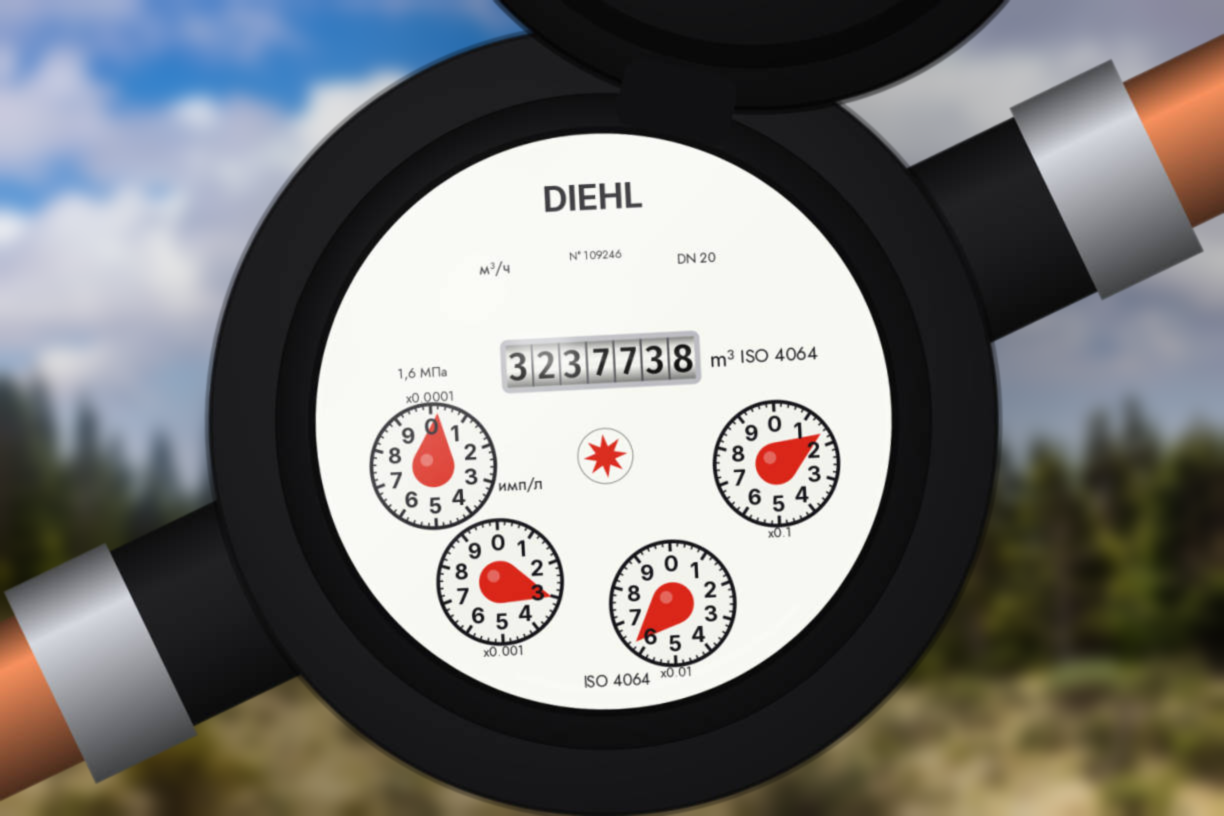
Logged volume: 3237738.1630
